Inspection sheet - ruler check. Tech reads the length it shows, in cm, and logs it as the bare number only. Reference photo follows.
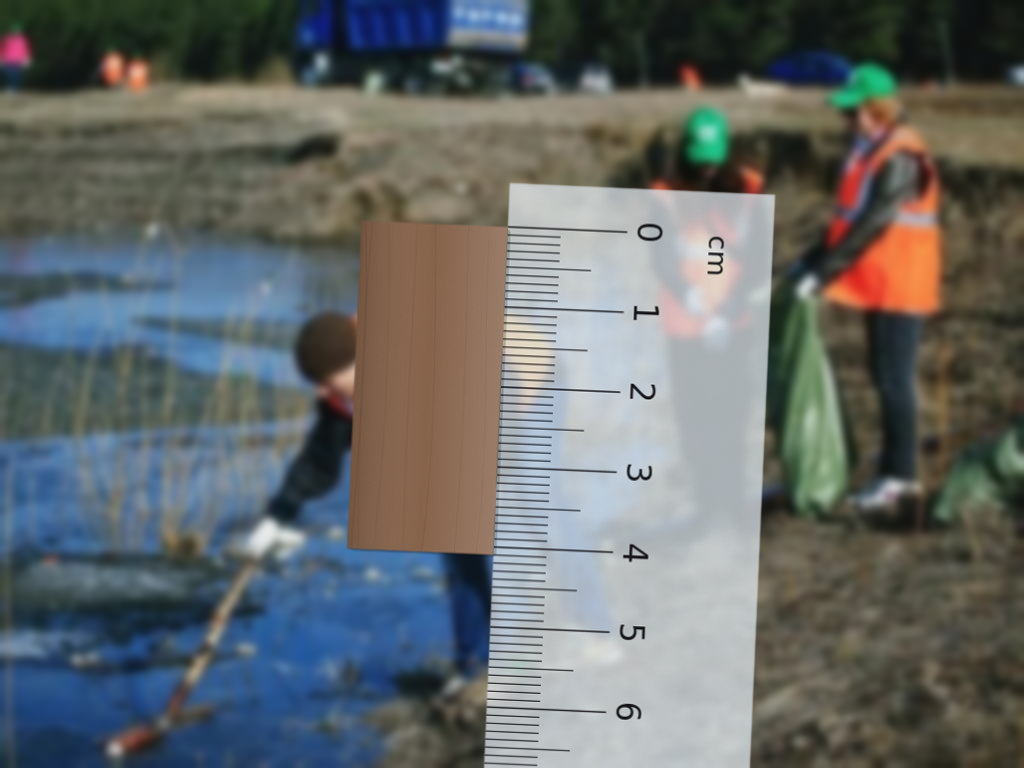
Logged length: 4.1
